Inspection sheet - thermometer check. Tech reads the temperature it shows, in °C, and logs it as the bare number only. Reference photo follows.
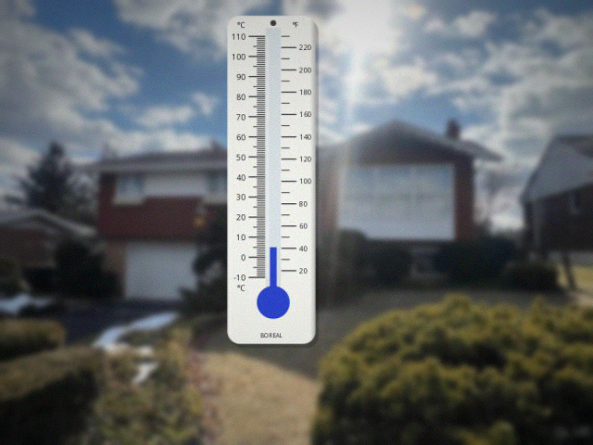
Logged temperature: 5
